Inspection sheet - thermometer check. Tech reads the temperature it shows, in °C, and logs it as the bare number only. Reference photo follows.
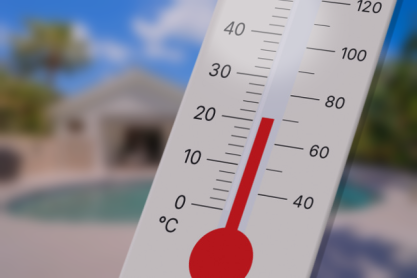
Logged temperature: 21
